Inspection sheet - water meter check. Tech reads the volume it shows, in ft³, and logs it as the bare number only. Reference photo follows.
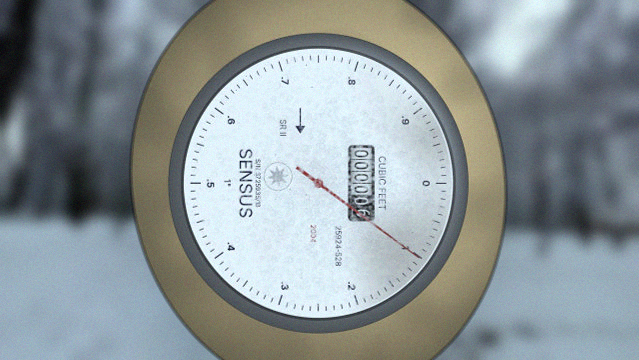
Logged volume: 6.10
